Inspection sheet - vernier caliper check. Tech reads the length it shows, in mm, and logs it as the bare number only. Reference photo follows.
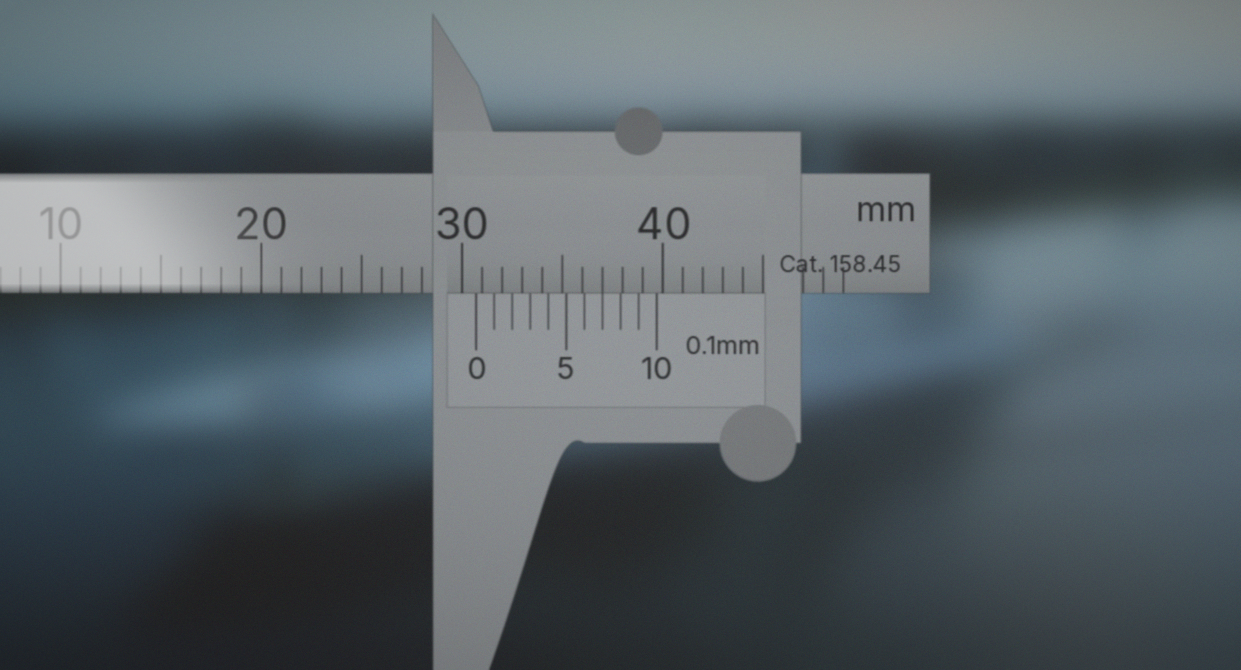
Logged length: 30.7
